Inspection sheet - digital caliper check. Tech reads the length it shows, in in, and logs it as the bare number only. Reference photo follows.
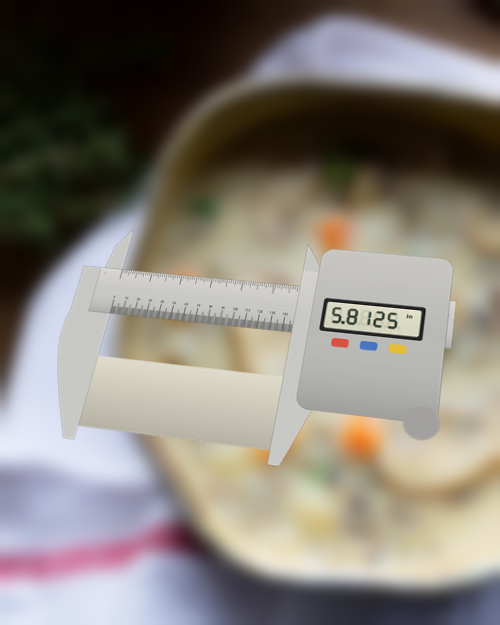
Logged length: 5.8125
